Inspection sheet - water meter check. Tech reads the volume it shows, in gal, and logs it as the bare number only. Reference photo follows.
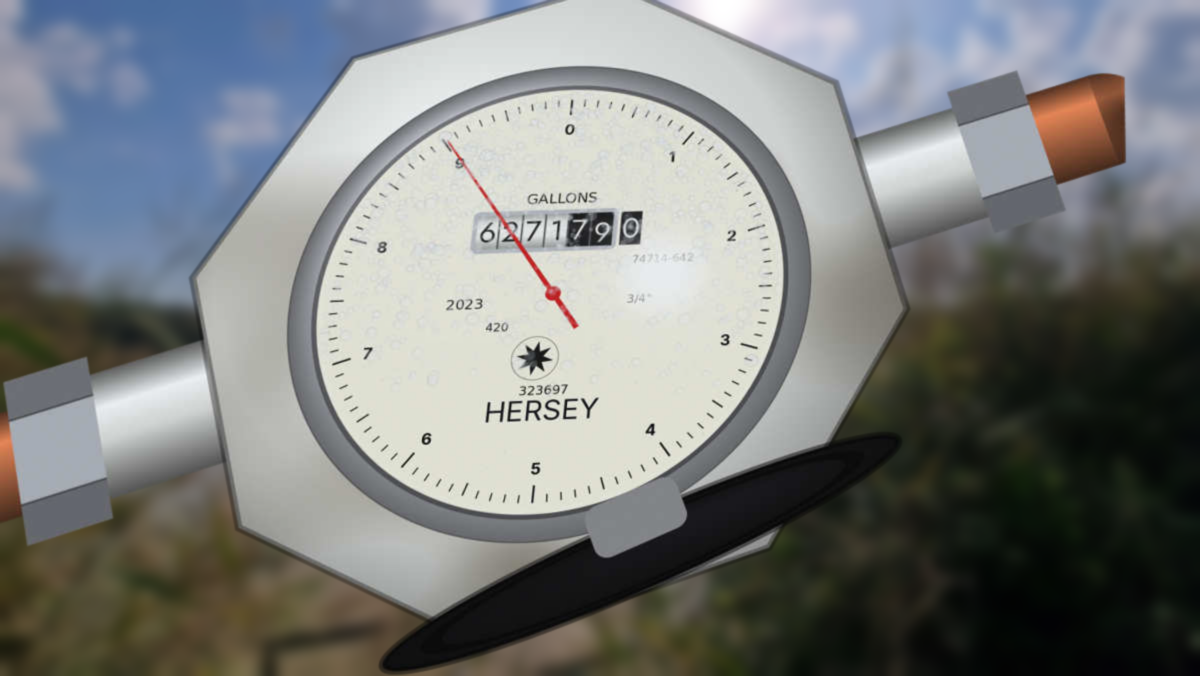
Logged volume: 6271789.0
